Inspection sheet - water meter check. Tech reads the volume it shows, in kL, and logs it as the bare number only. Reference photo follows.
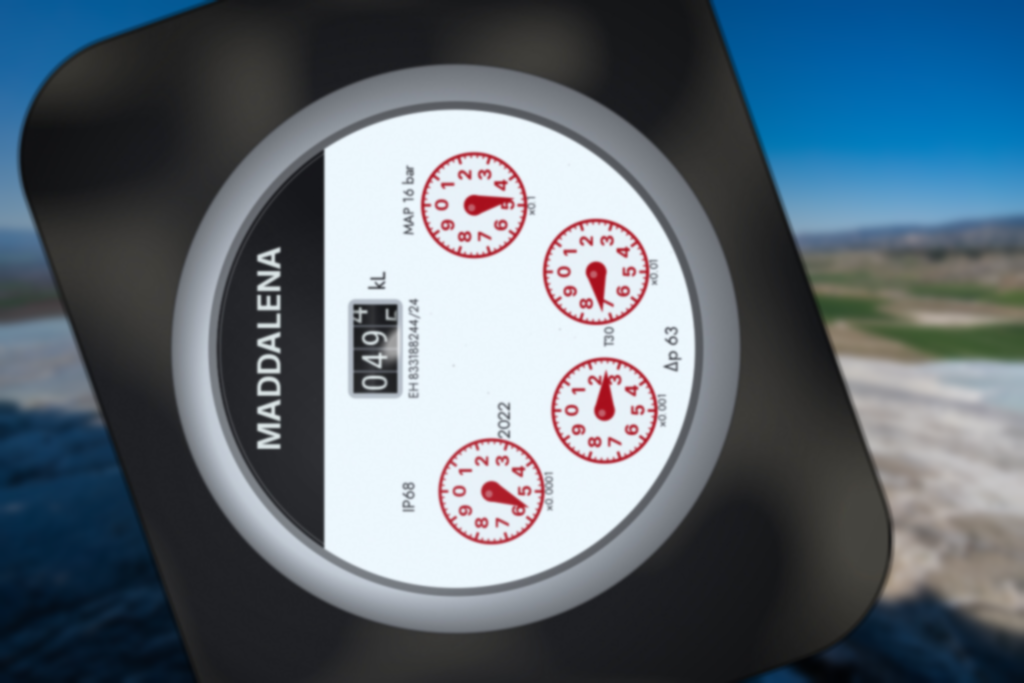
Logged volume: 494.4725
